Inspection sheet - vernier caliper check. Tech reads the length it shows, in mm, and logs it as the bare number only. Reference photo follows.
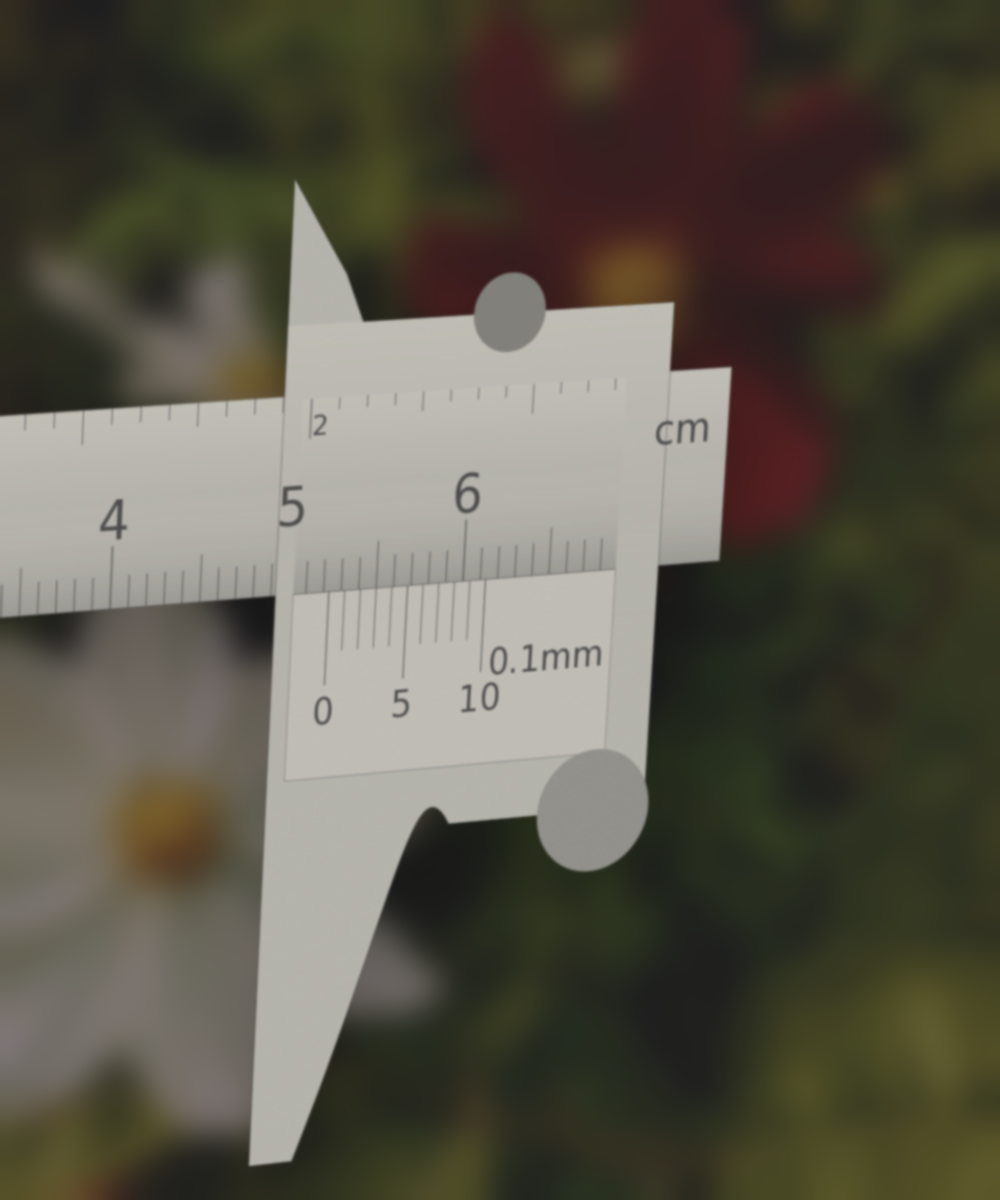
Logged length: 52.3
